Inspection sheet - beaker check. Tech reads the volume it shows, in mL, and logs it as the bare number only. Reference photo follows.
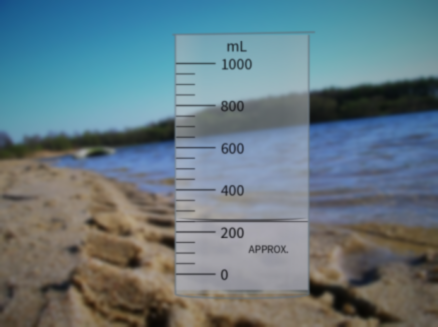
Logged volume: 250
